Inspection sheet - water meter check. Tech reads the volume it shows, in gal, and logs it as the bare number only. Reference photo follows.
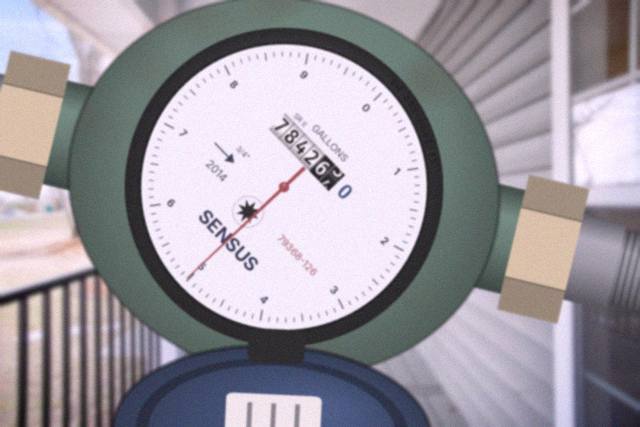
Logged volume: 7842635.0
